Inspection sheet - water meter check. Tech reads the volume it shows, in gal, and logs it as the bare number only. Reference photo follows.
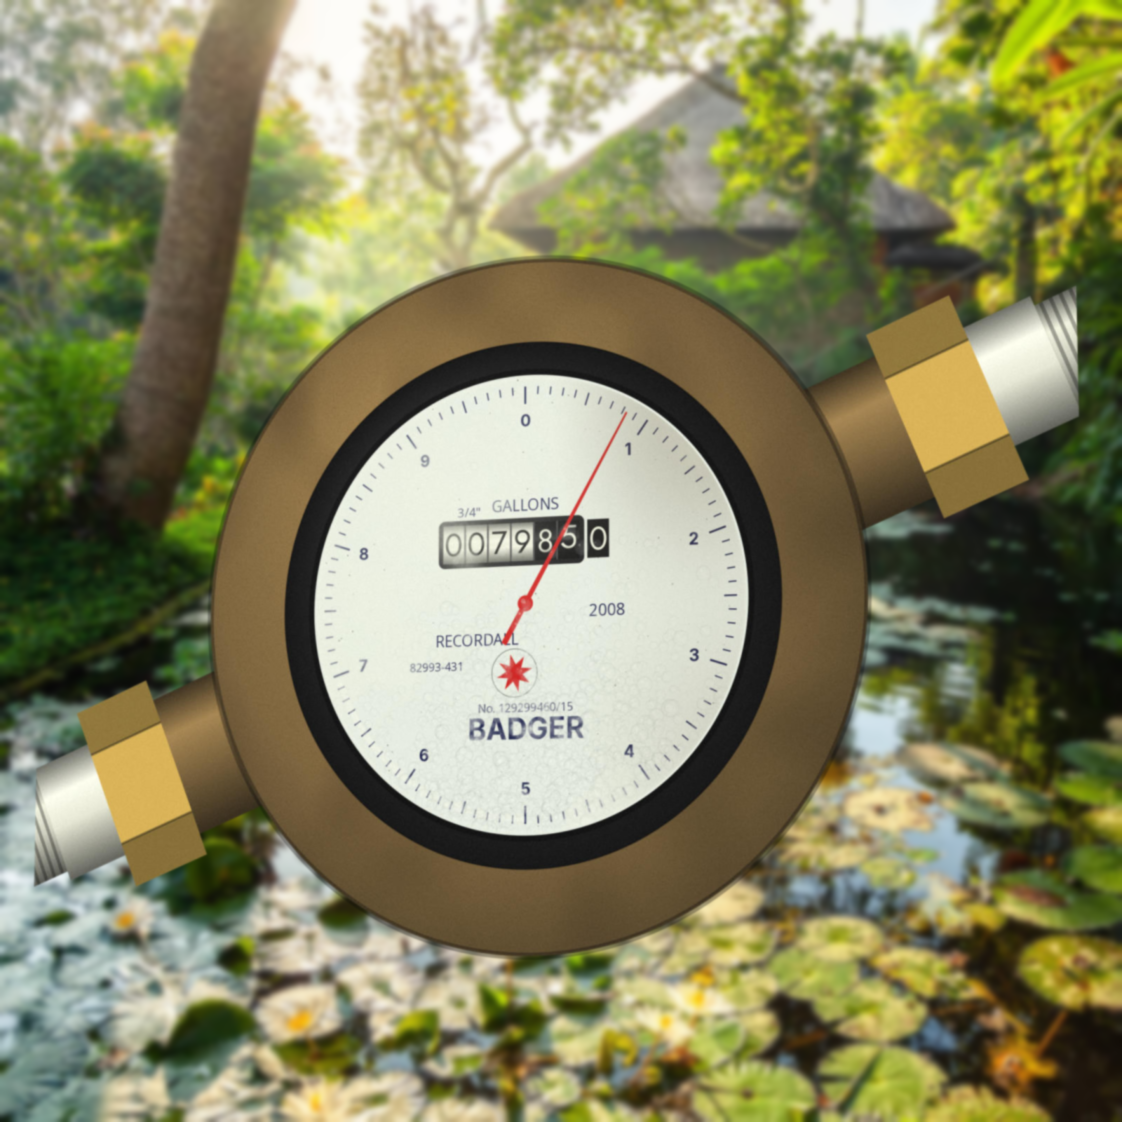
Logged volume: 79850.8
